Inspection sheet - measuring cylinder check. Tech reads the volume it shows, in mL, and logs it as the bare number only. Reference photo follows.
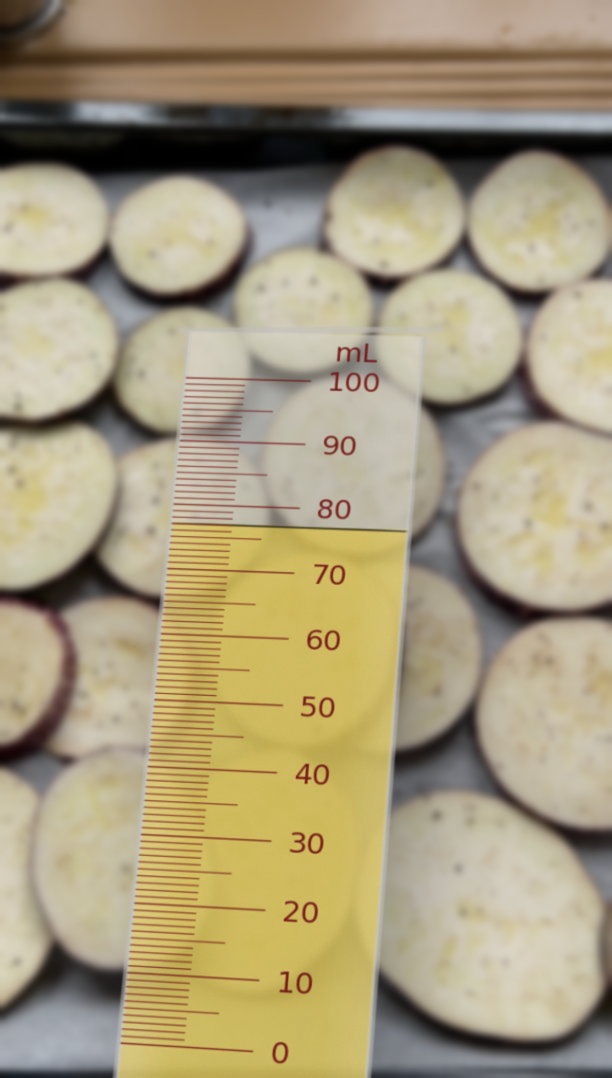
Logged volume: 77
